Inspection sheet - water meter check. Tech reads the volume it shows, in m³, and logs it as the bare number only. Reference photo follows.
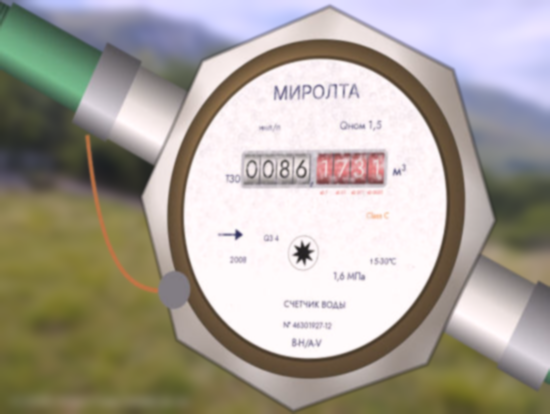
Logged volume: 86.1731
